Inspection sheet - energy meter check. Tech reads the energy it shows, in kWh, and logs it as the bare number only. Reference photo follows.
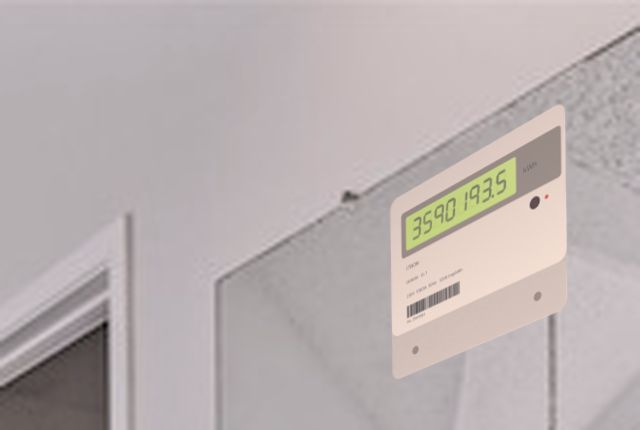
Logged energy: 3590193.5
